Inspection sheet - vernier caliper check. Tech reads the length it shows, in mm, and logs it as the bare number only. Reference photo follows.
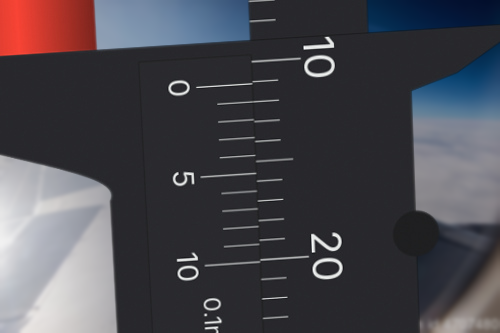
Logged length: 11.1
